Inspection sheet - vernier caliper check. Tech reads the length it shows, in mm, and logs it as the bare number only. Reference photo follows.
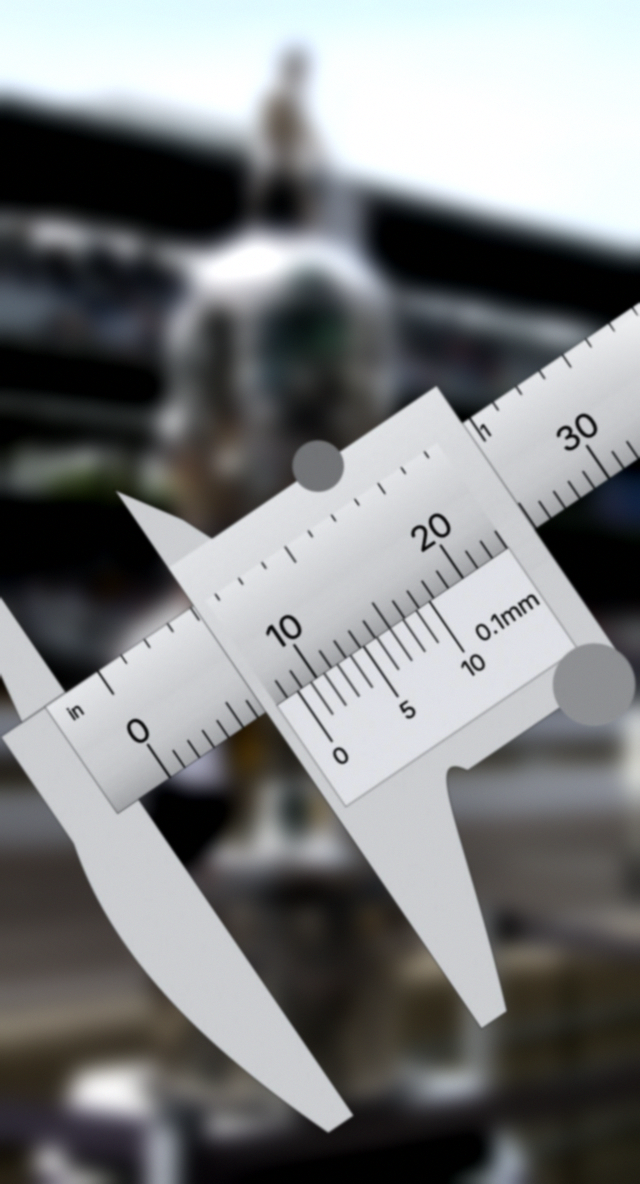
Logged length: 8.7
